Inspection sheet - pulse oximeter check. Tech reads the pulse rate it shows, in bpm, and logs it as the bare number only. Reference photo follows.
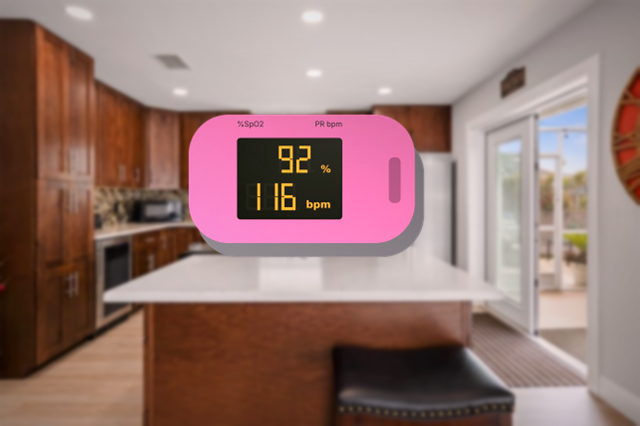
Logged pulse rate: 116
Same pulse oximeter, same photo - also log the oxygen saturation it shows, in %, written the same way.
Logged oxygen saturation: 92
